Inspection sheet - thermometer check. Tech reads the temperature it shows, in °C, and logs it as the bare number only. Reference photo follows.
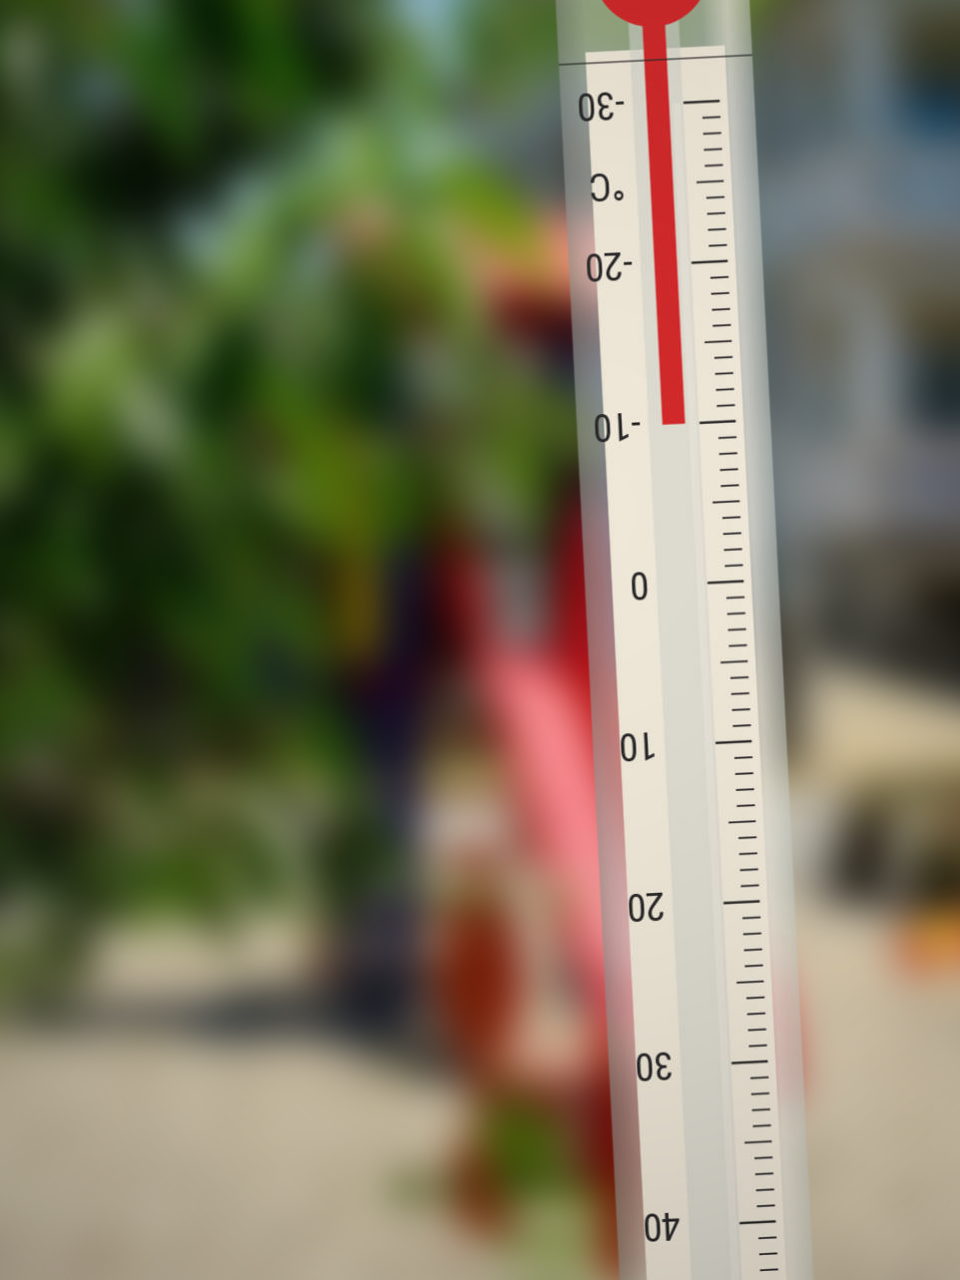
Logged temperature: -10
